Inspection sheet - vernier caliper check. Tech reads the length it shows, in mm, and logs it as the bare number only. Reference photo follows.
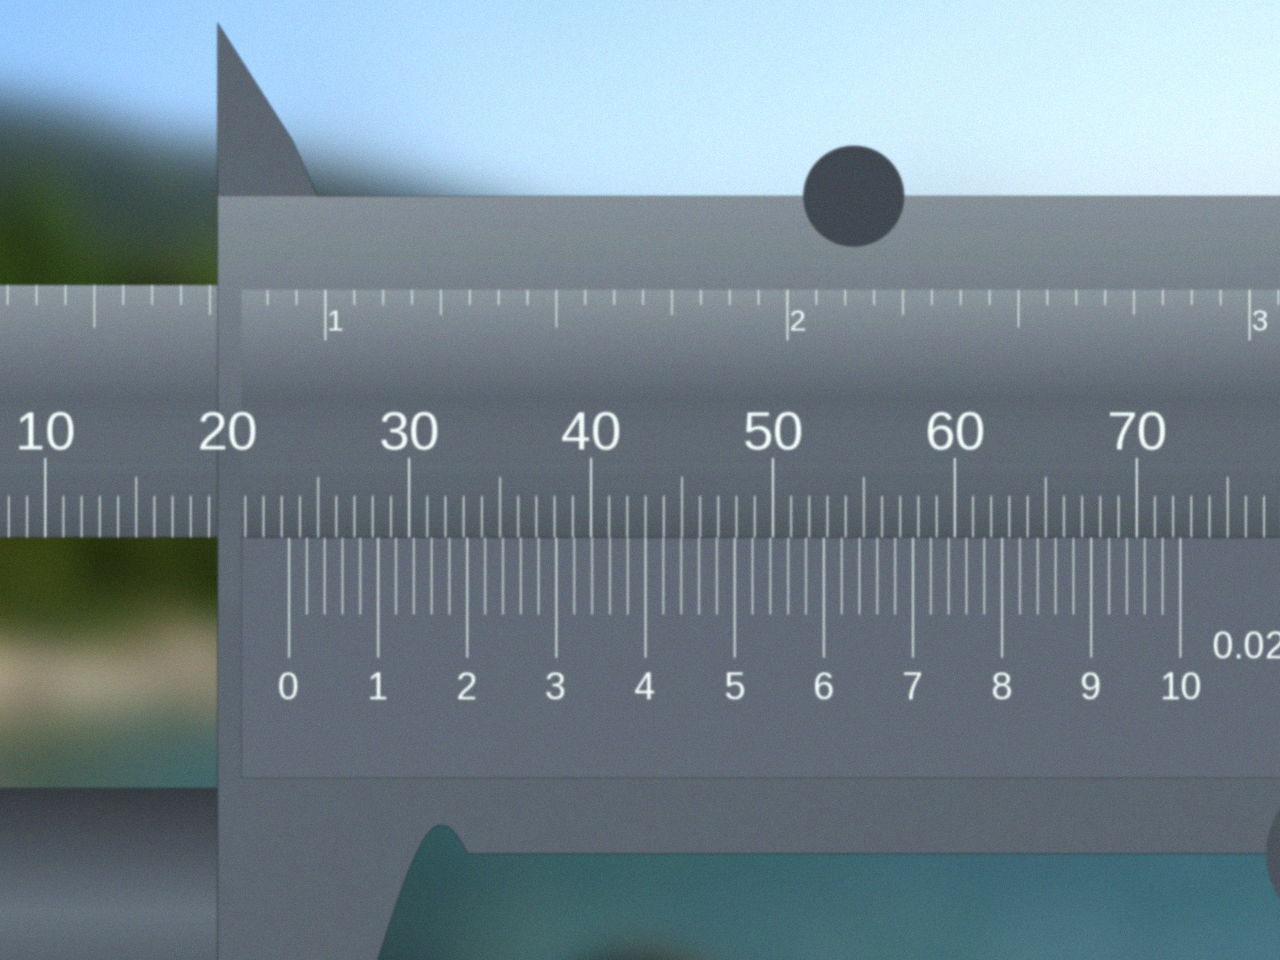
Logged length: 23.4
